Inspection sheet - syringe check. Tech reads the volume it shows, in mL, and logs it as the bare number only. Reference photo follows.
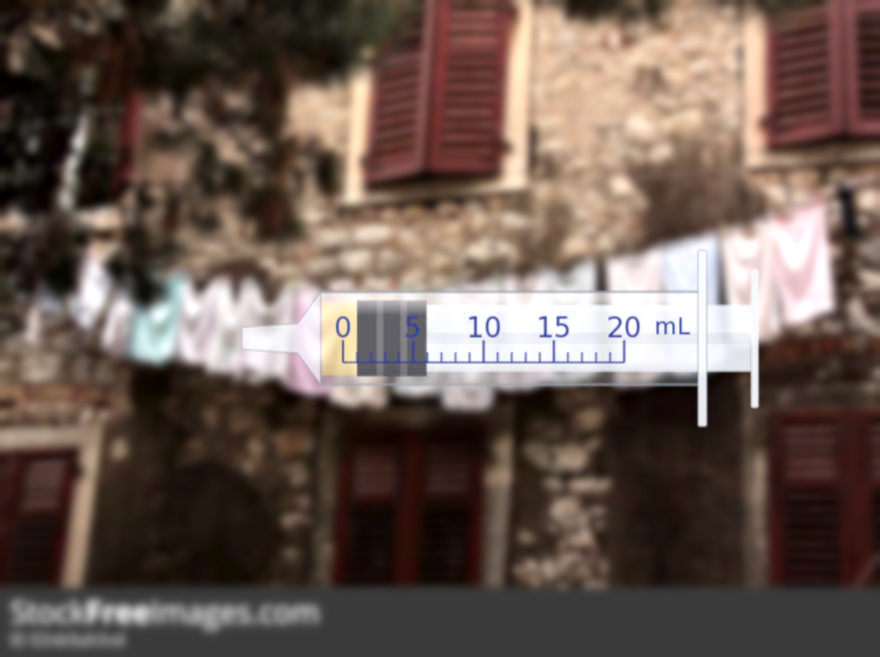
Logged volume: 1
